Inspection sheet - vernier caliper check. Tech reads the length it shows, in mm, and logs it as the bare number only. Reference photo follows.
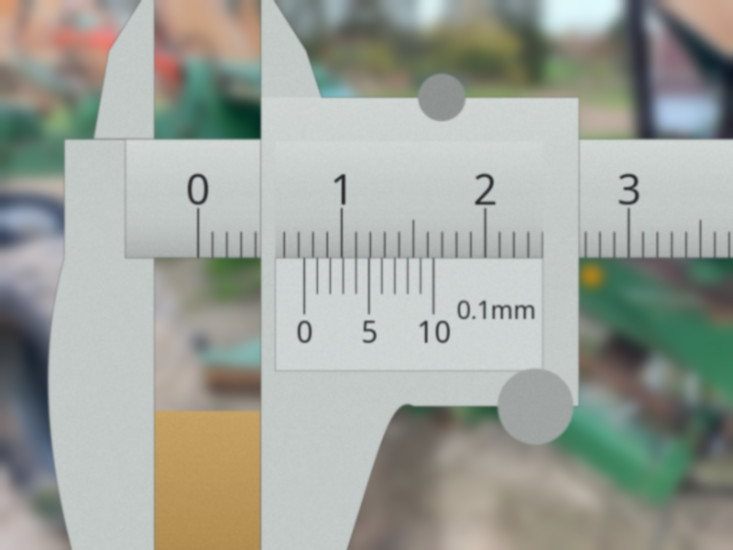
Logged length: 7.4
